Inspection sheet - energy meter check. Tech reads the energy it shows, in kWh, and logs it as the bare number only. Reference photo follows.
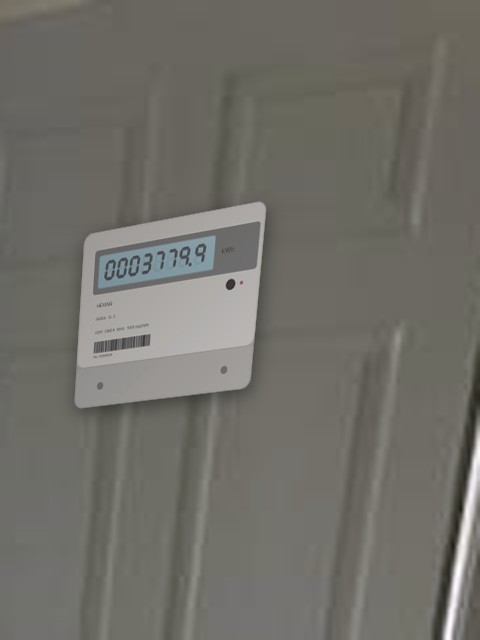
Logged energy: 3779.9
